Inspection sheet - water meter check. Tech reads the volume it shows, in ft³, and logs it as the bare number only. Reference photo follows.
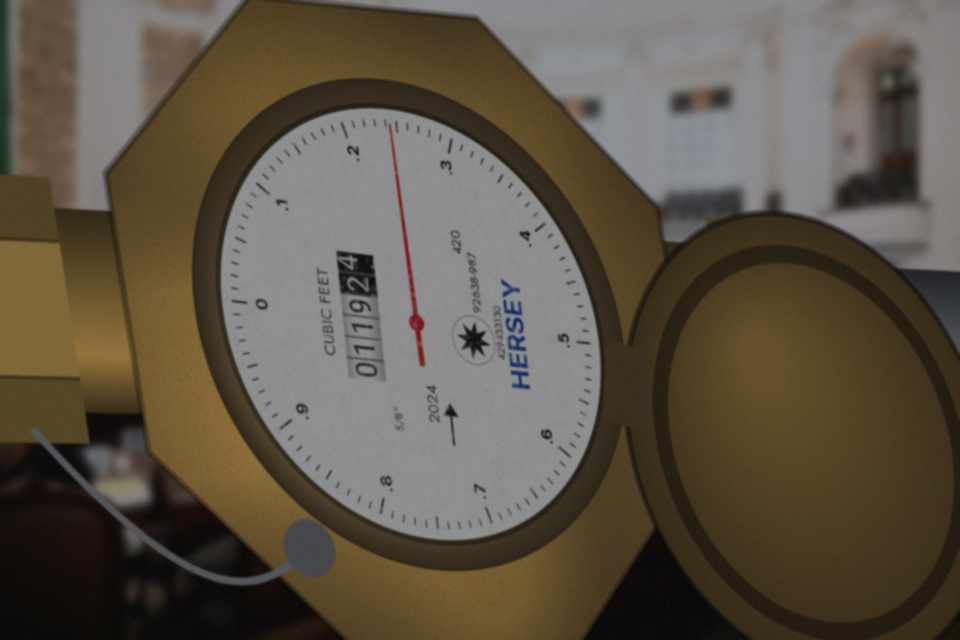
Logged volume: 11924.24
